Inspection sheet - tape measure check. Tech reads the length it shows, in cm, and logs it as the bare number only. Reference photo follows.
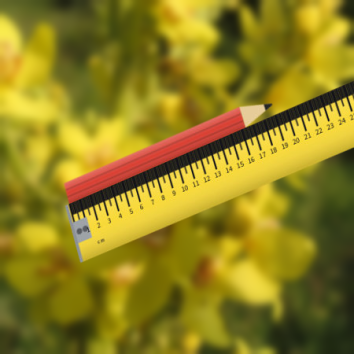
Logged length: 19
